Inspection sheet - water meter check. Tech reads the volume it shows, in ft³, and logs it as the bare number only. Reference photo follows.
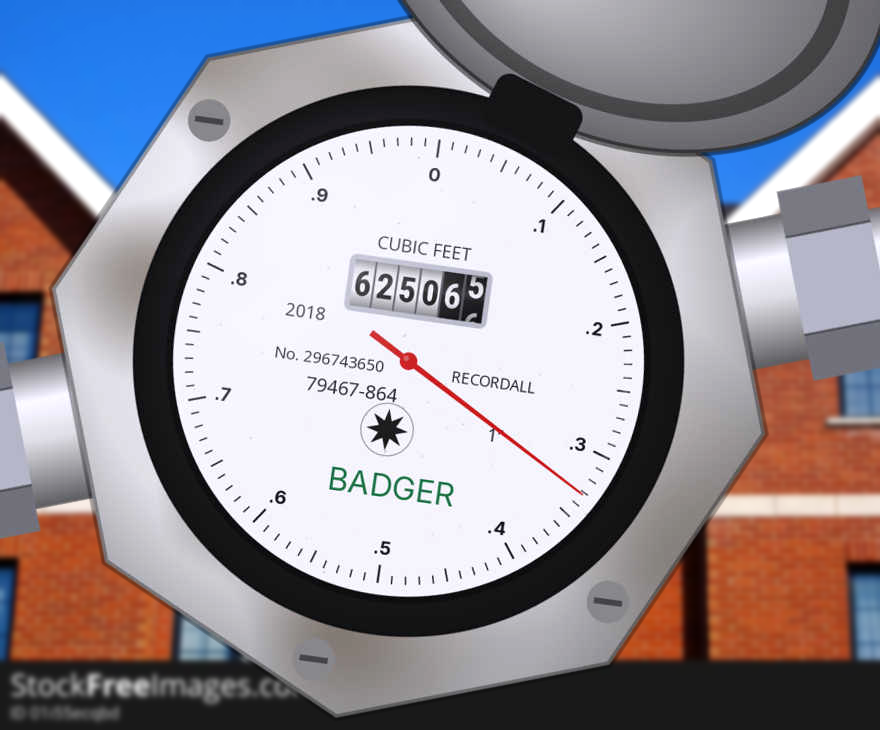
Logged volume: 625065.33
